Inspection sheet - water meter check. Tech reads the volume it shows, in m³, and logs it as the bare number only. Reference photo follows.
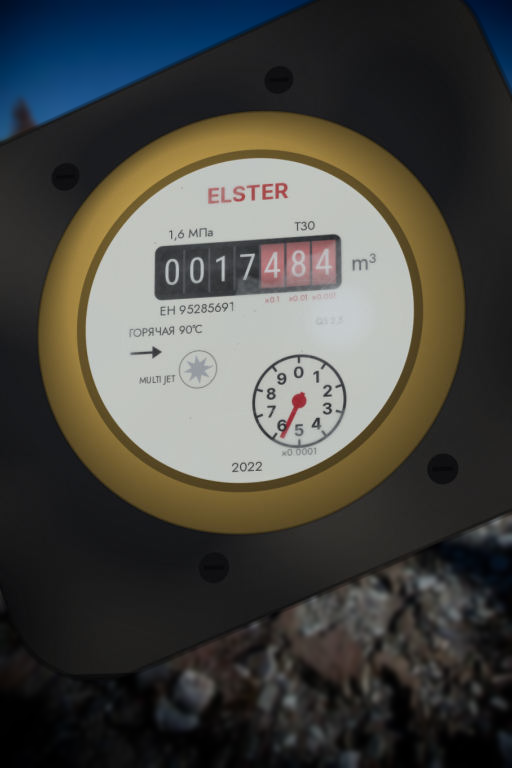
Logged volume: 17.4845
